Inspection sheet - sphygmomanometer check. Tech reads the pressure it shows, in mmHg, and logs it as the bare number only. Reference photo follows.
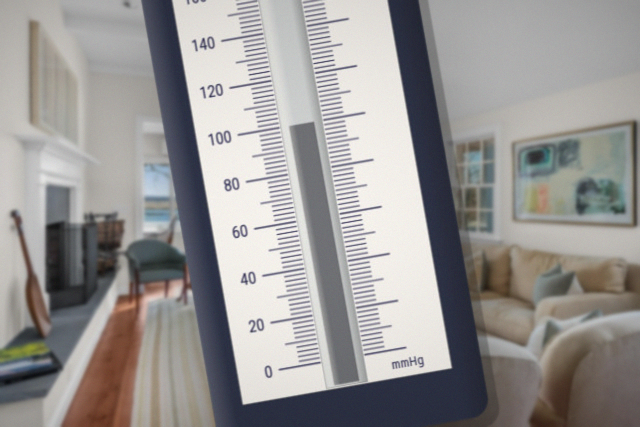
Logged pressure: 100
